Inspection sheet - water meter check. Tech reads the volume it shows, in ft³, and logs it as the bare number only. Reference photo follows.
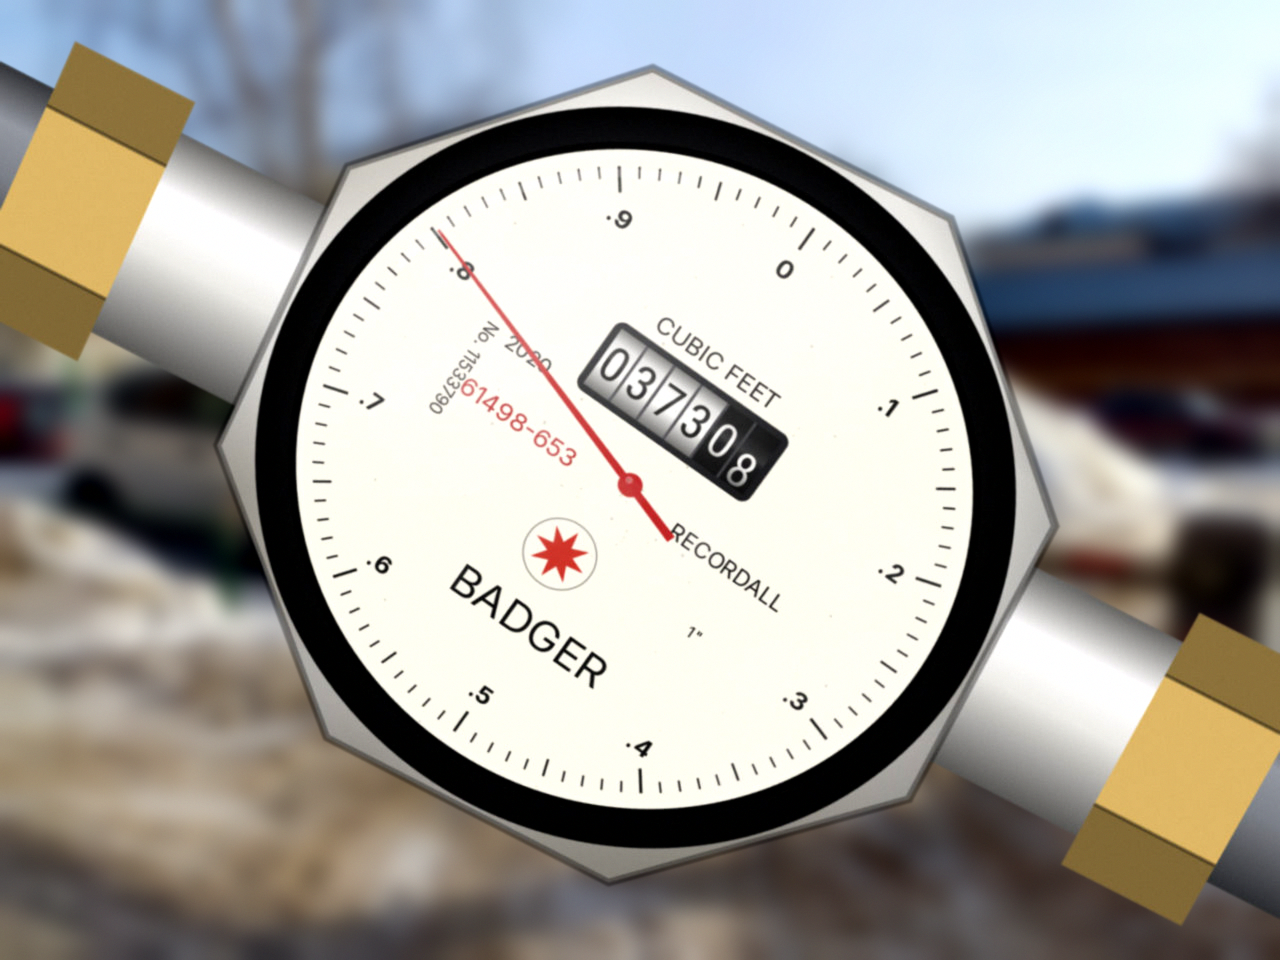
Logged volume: 37307.80
